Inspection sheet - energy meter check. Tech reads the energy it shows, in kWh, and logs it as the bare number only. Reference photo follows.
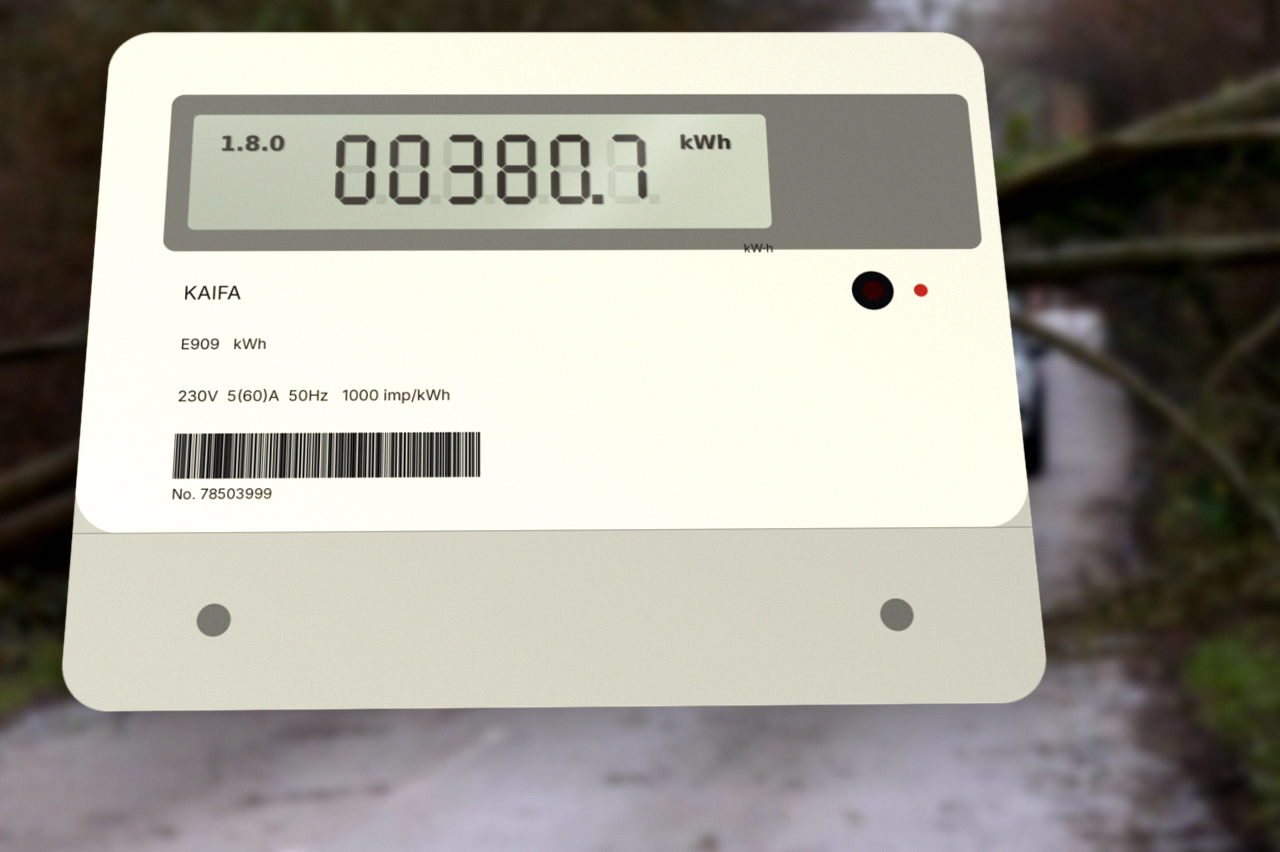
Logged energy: 380.7
